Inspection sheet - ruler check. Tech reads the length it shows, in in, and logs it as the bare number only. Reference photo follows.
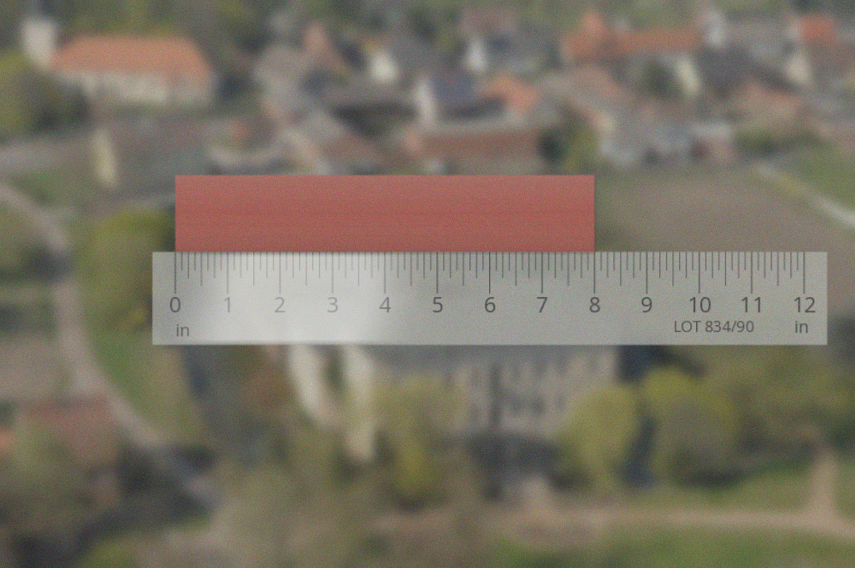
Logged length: 8
